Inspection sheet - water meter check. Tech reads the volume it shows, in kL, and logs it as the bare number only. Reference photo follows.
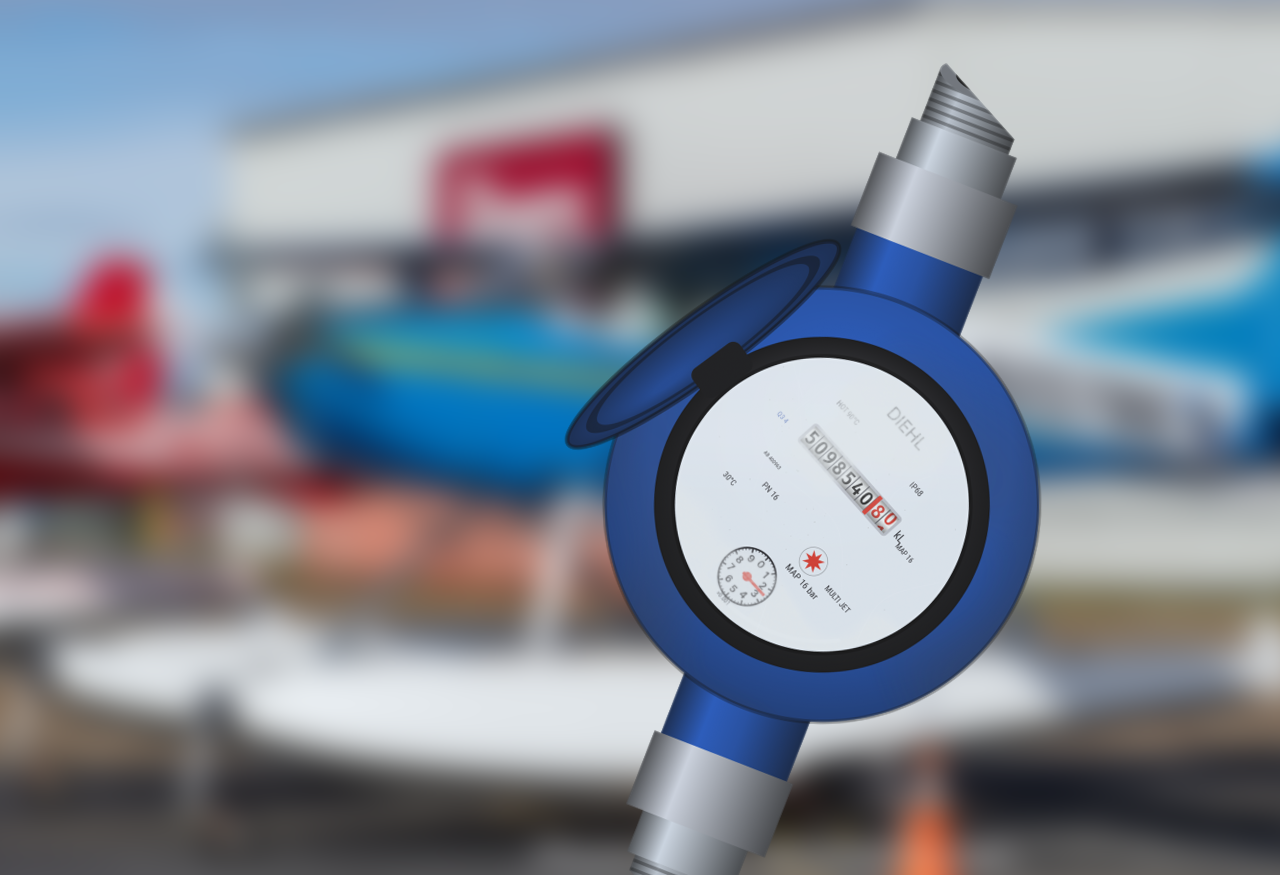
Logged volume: 5098540.802
